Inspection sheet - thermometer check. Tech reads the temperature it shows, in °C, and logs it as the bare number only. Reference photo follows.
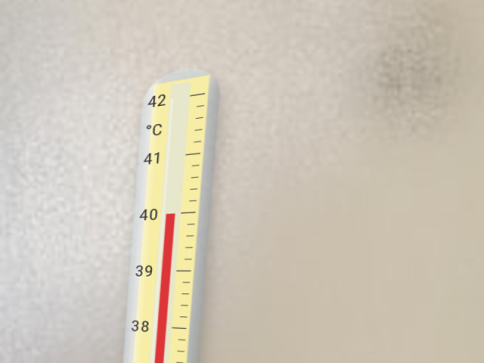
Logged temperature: 40
